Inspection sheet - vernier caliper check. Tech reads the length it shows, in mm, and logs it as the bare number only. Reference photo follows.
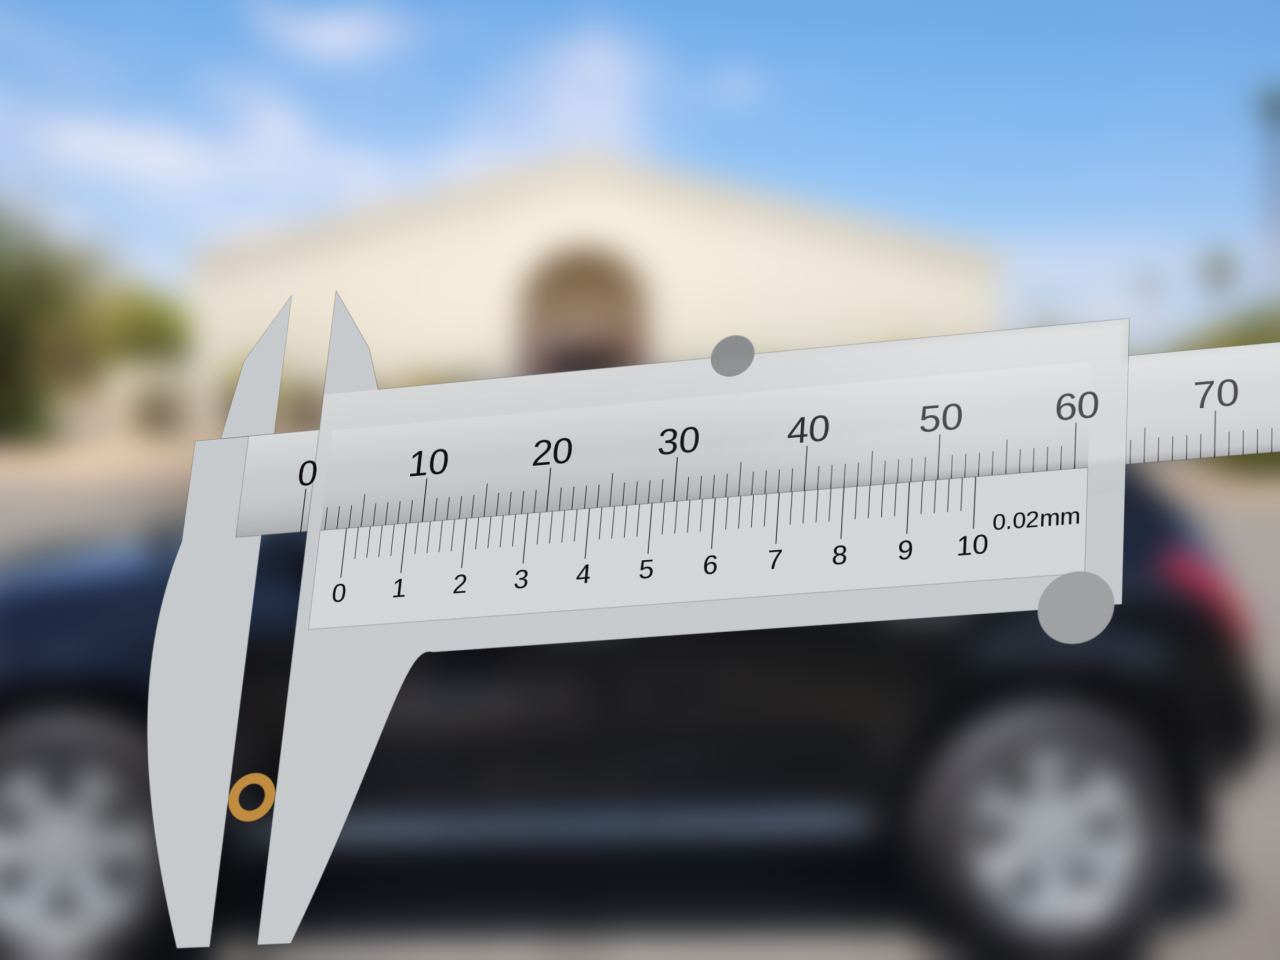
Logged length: 3.8
